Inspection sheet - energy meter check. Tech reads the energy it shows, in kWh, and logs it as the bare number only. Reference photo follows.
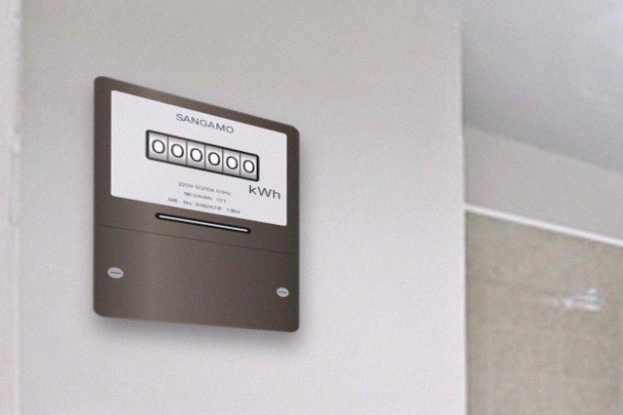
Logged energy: 0
